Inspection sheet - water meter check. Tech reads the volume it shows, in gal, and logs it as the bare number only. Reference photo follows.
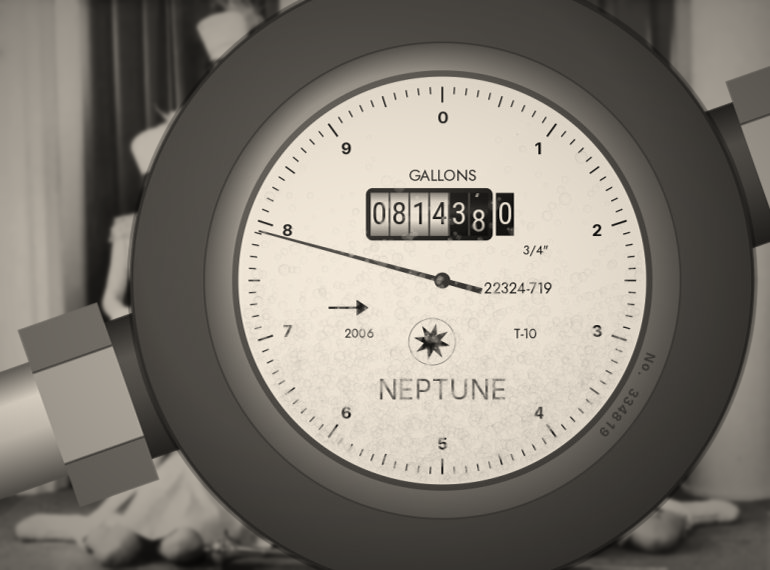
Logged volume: 814377.9
